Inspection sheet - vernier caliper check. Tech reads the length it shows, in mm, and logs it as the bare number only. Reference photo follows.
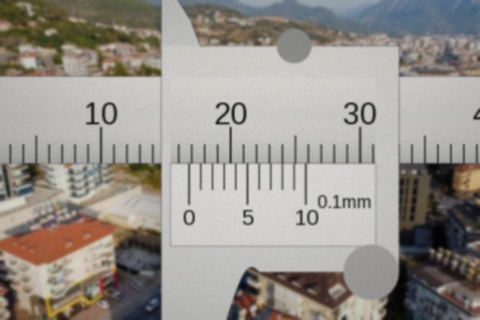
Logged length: 16.8
